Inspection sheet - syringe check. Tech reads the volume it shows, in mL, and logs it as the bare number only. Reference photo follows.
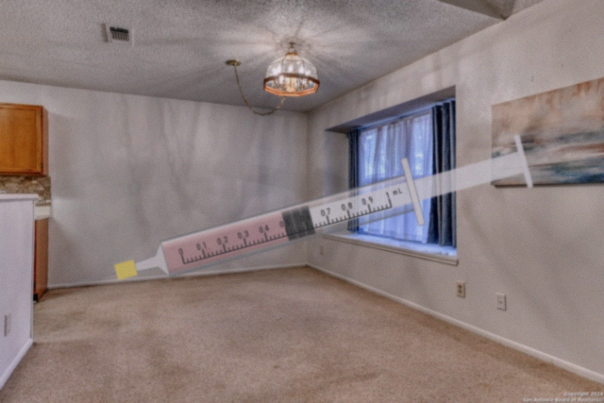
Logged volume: 0.5
